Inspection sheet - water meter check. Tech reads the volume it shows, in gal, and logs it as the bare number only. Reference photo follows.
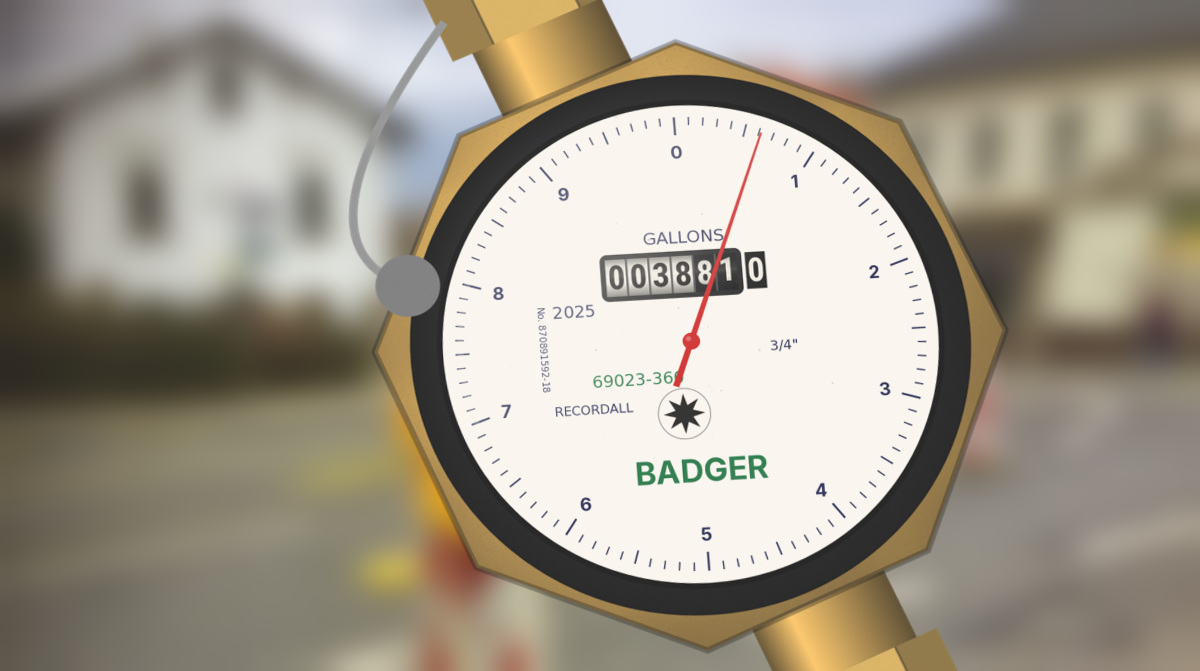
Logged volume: 38810.6
